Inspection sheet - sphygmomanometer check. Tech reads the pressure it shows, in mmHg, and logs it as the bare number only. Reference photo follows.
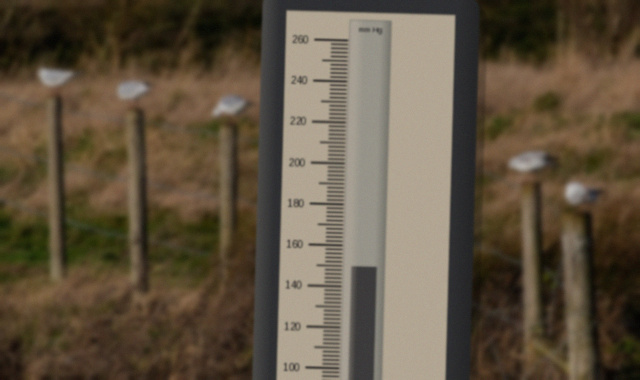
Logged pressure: 150
